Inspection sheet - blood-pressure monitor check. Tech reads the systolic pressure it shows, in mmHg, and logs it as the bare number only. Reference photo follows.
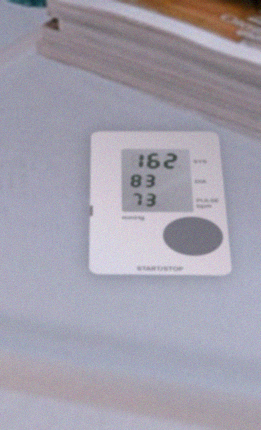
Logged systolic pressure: 162
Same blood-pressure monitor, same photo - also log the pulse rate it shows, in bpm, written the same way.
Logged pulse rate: 73
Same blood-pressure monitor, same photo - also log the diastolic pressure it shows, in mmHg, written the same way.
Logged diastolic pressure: 83
